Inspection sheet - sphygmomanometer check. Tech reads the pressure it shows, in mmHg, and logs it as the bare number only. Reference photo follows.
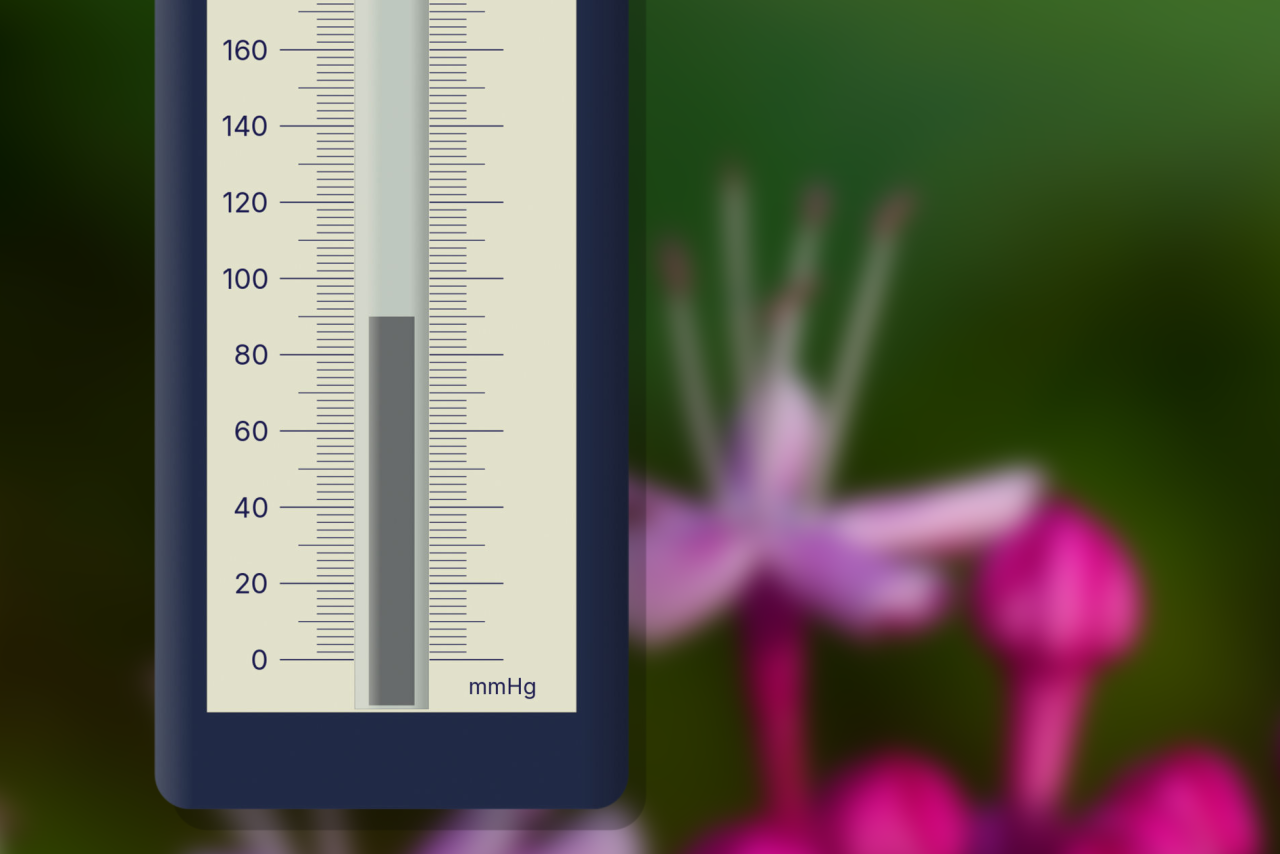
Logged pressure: 90
